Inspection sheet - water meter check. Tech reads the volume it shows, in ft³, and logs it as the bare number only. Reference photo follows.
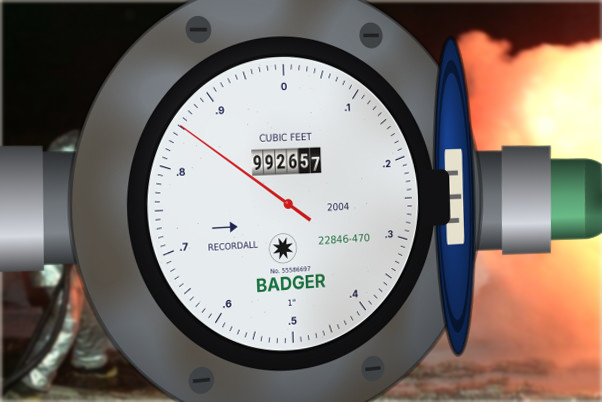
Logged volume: 992656.85
